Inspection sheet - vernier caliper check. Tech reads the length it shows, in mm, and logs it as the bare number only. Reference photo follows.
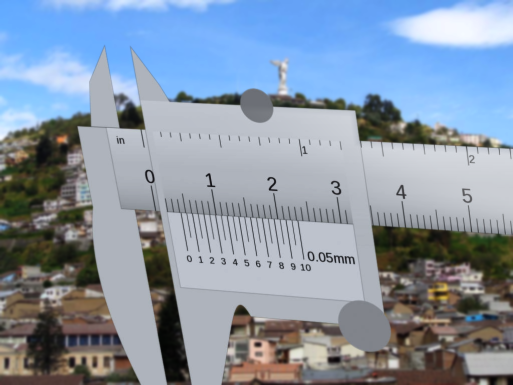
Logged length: 4.2
